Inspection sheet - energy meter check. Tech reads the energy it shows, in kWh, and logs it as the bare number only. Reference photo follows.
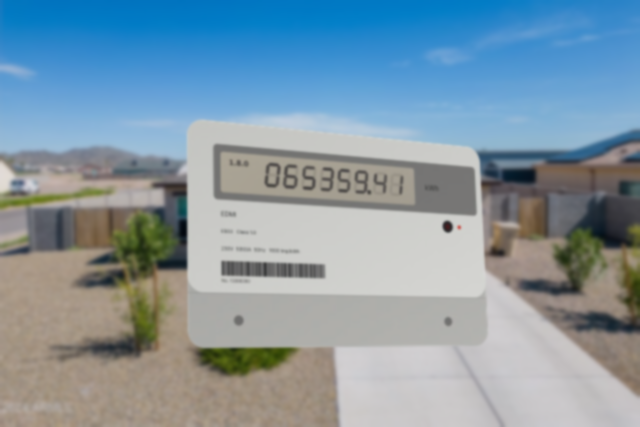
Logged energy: 65359.41
